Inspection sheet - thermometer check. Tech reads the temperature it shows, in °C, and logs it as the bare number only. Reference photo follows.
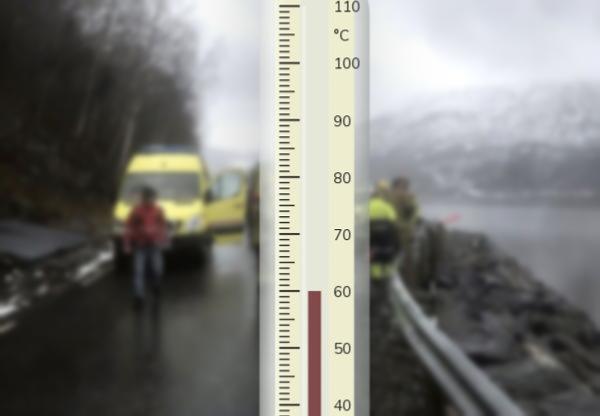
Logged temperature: 60
